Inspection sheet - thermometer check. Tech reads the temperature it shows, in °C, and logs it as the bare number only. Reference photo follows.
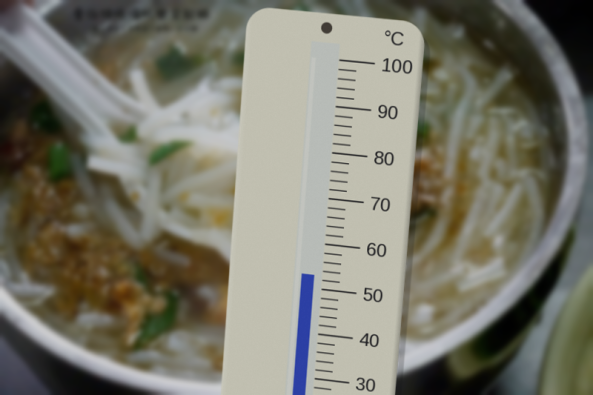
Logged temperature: 53
